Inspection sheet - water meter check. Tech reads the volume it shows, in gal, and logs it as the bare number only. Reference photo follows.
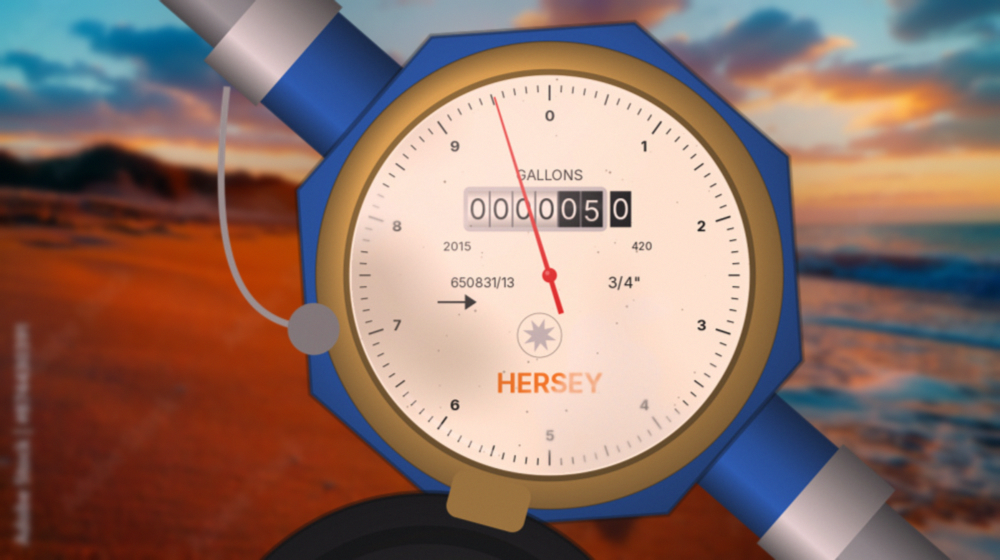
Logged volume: 49.5
